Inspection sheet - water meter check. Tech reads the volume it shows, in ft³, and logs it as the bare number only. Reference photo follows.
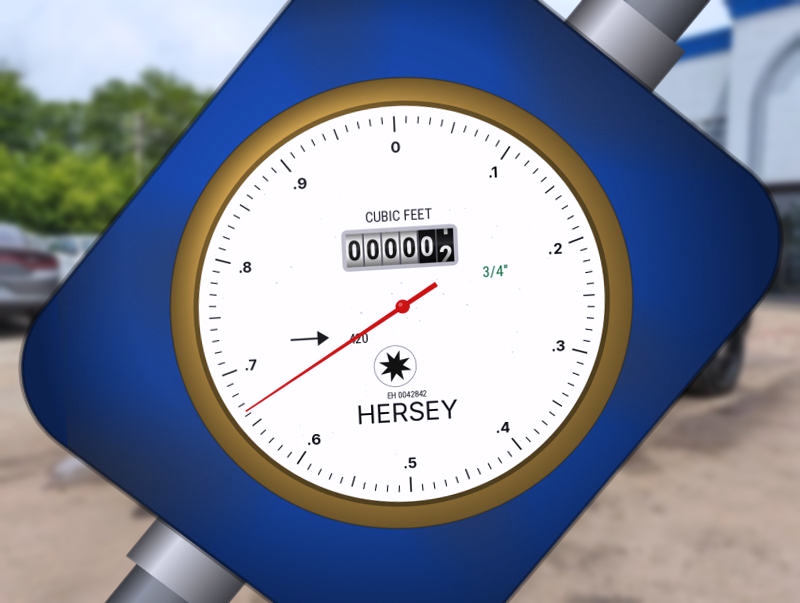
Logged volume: 1.66
